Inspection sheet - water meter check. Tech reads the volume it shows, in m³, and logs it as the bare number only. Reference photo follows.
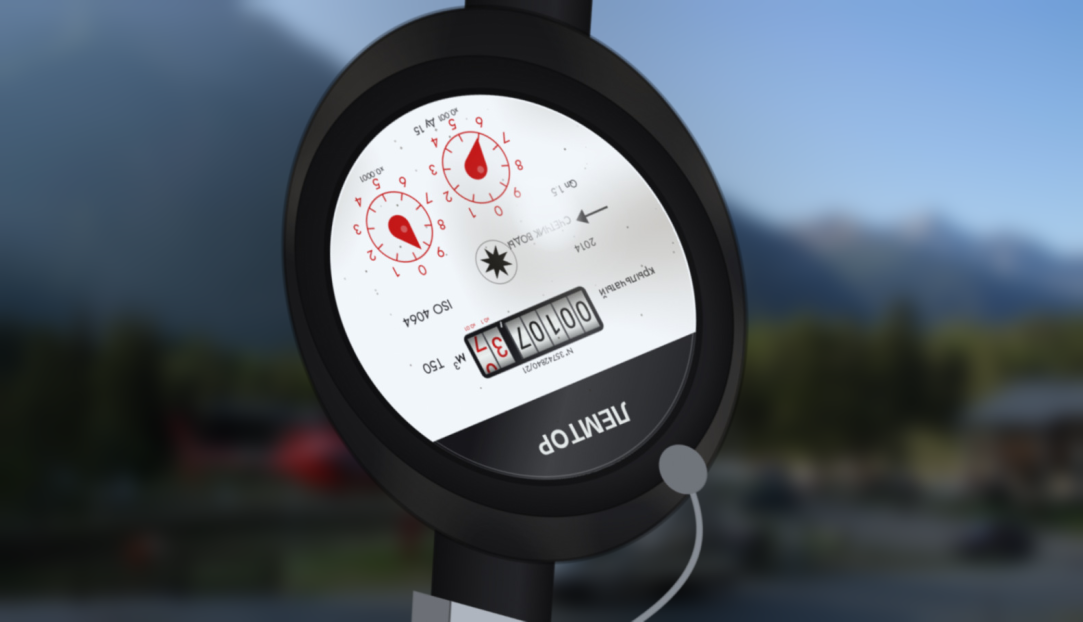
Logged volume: 107.3659
